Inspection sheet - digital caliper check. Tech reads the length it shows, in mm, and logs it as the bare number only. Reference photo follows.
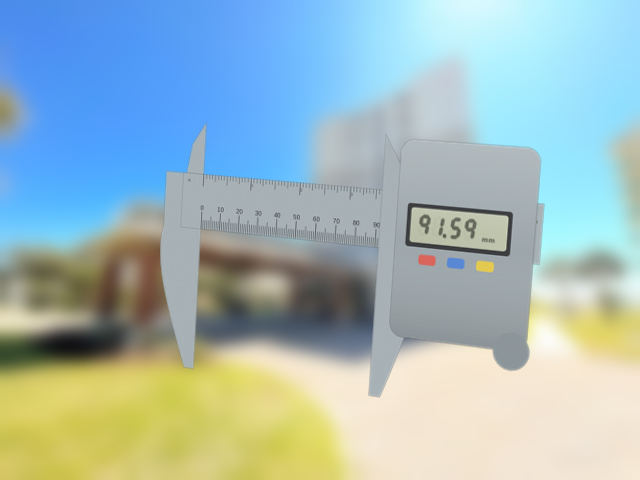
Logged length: 91.59
